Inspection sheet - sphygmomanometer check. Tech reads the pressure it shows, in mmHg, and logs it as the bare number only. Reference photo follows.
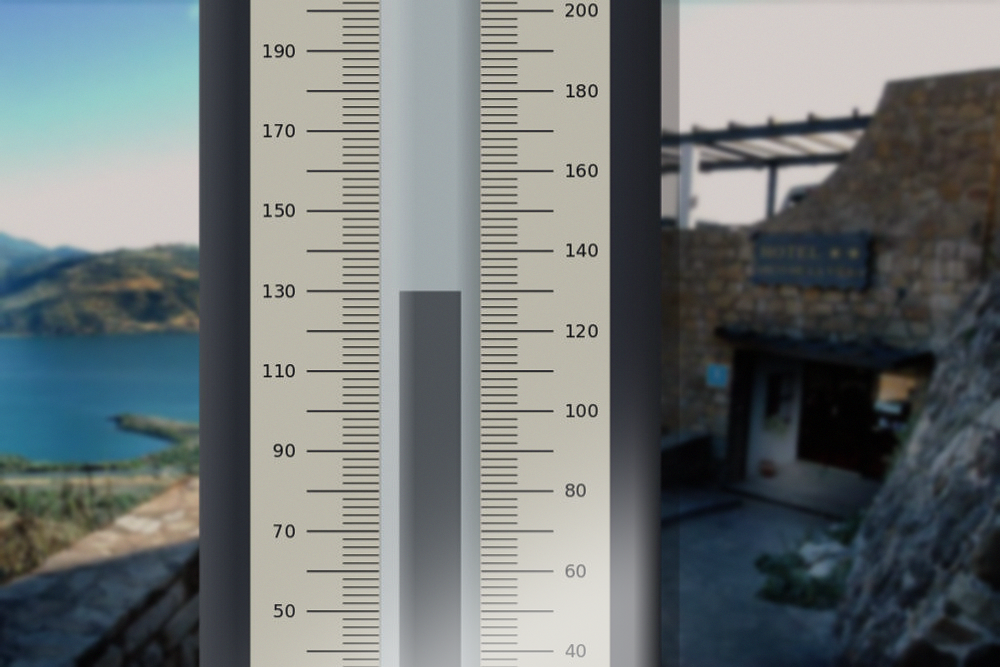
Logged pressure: 130
